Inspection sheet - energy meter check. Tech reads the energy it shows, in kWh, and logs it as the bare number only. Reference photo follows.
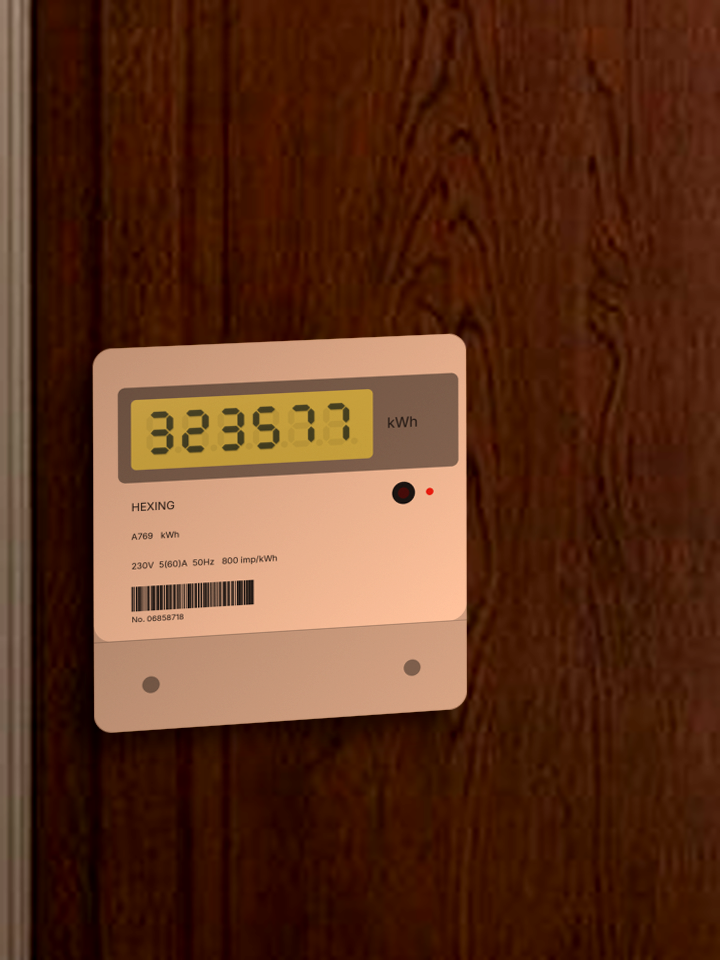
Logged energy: 323577
